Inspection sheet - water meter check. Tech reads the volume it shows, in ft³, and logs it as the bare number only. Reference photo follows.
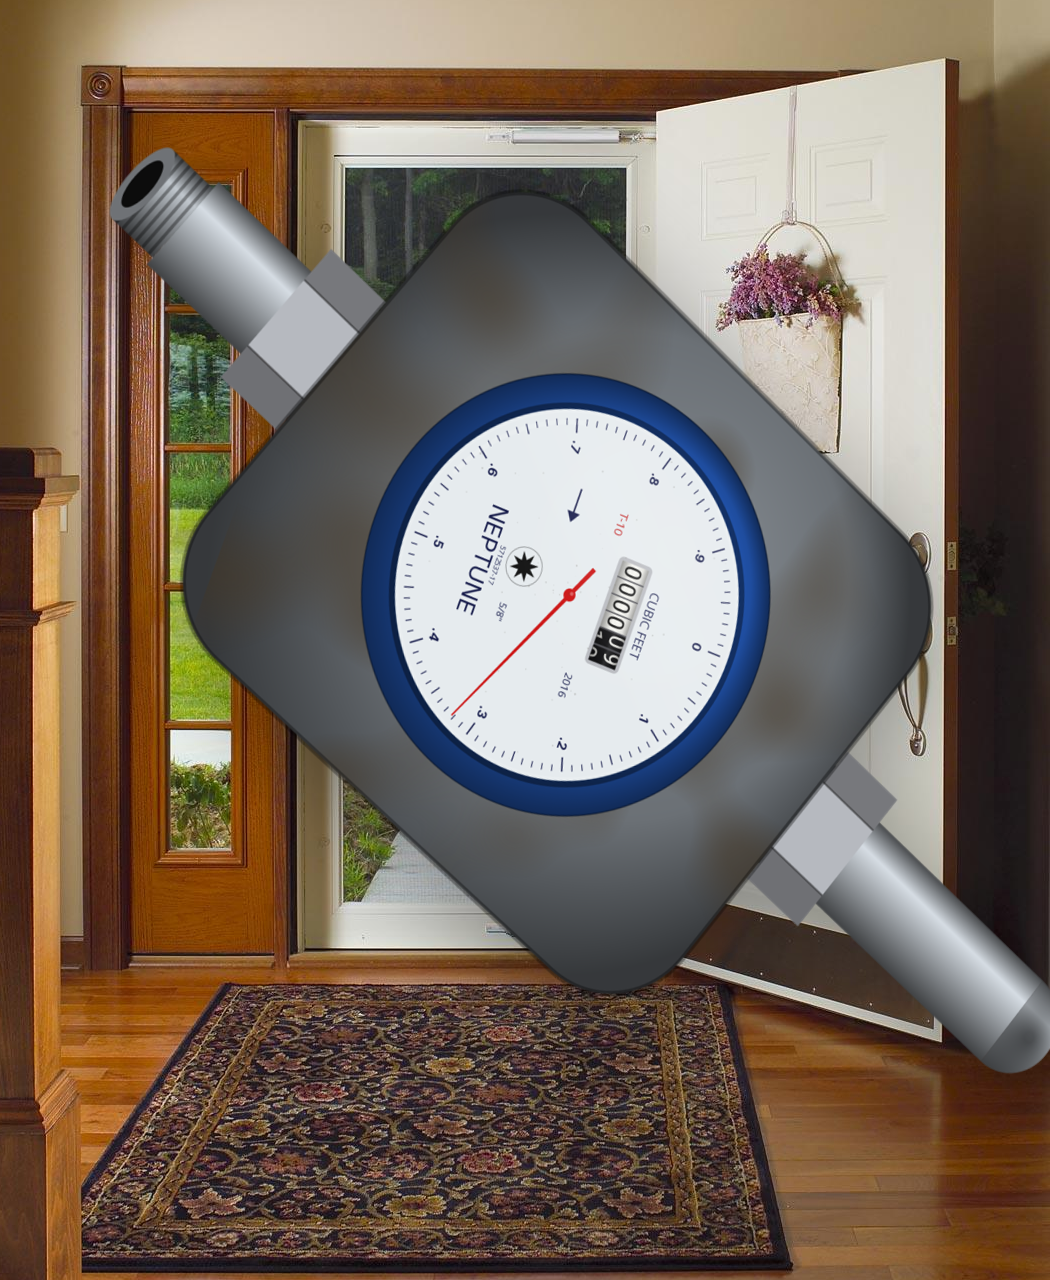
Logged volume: 9.32
